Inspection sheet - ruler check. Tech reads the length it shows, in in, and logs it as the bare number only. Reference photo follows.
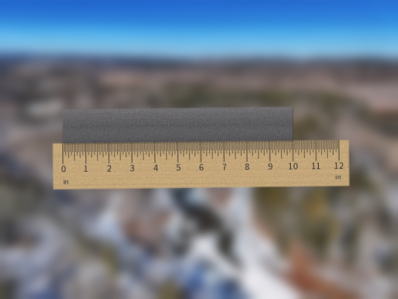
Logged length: 10
